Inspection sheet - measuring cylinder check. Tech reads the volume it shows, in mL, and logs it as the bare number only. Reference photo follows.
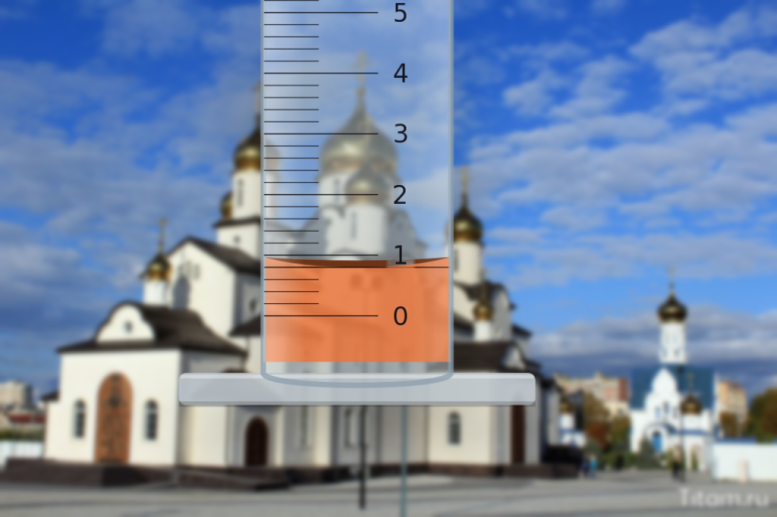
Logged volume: 0.8
